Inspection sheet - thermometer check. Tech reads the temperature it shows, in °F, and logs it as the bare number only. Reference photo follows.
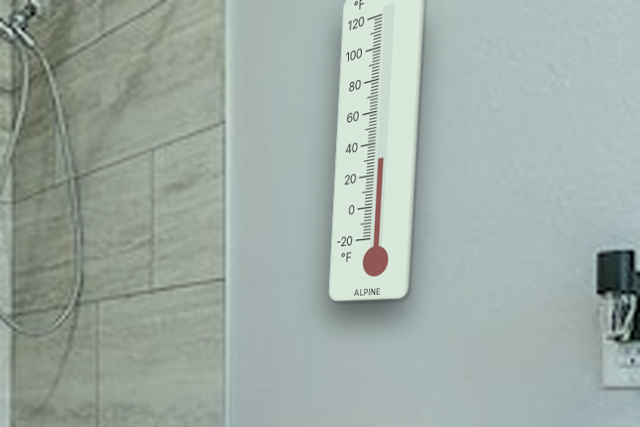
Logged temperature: 30
